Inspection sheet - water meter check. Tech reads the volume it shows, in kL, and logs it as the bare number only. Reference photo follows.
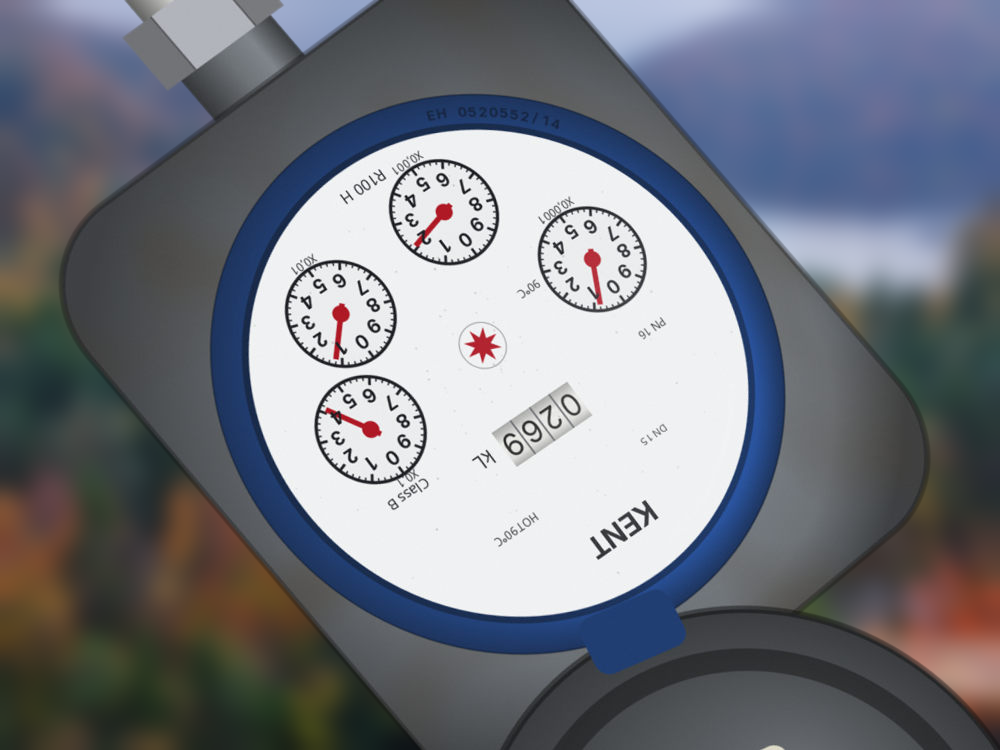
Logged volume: 269.4120
